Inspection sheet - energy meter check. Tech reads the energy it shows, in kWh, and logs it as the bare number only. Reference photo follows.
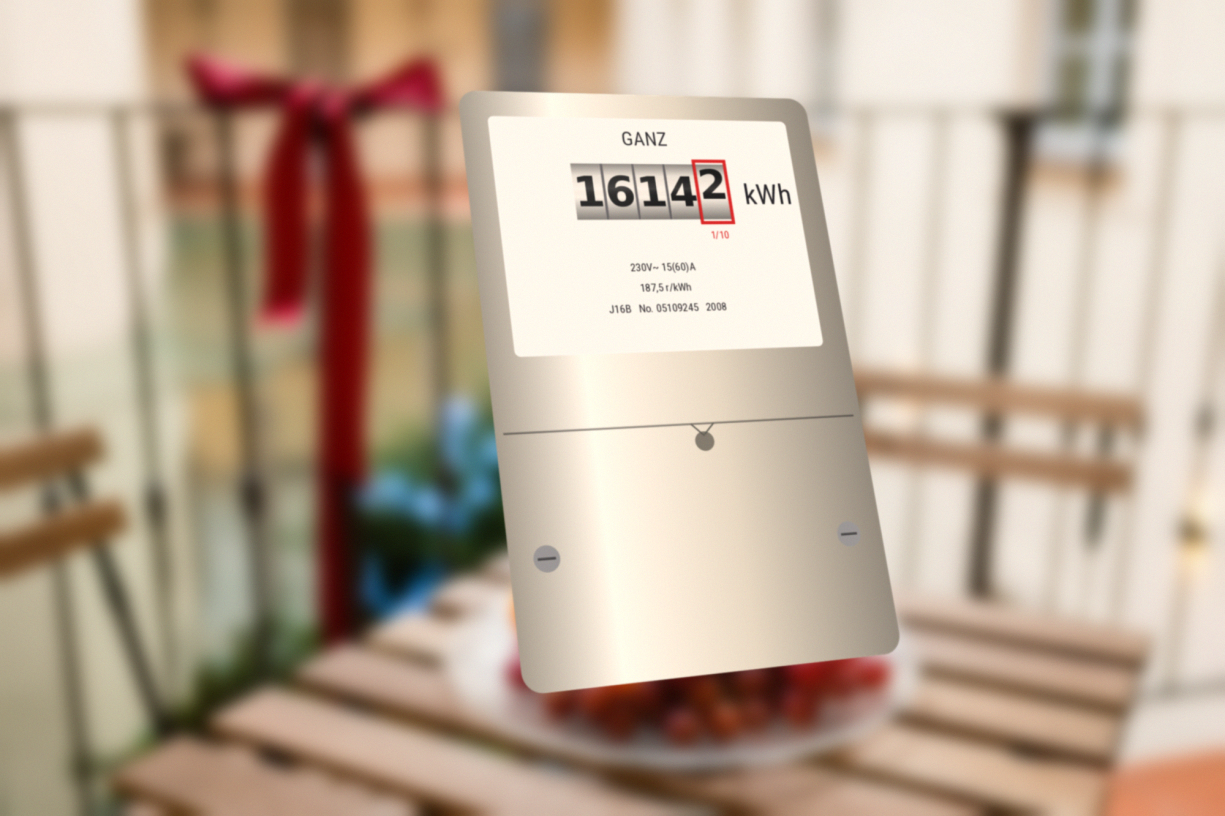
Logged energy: 1614.2
